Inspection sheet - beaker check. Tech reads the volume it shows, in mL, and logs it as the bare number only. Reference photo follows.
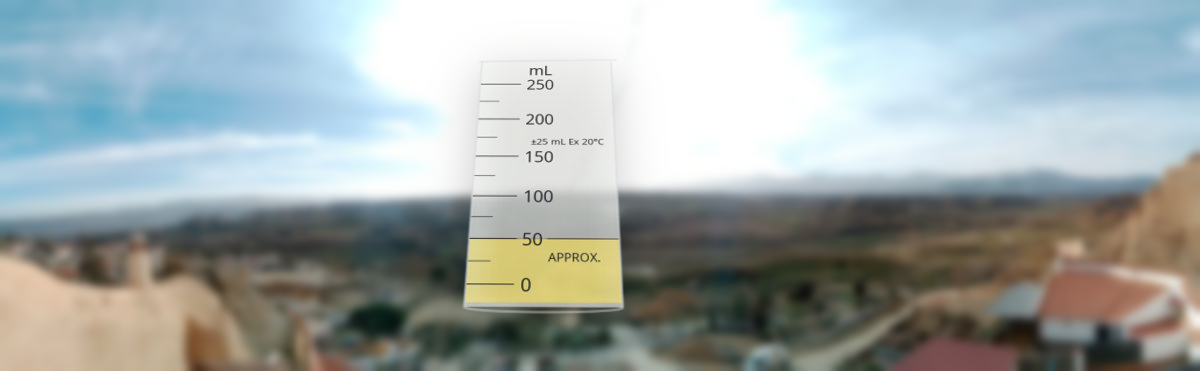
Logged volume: 50
